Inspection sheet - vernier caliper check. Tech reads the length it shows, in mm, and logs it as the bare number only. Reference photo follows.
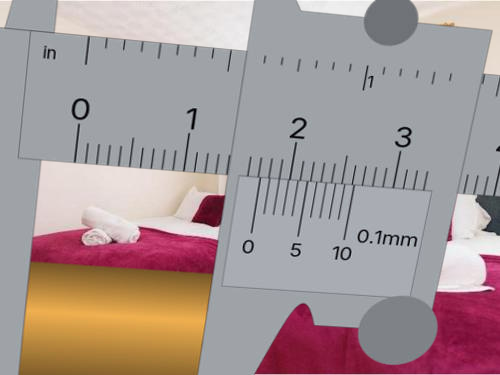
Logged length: 17.2
